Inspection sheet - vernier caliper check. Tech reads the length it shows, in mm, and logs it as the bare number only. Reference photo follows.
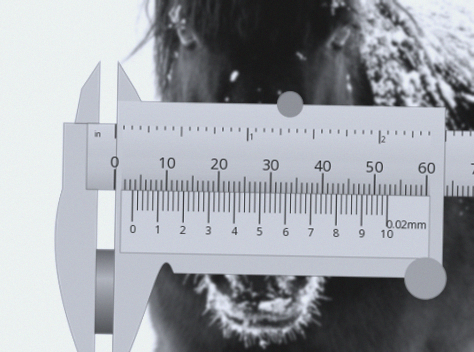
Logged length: 3.5
